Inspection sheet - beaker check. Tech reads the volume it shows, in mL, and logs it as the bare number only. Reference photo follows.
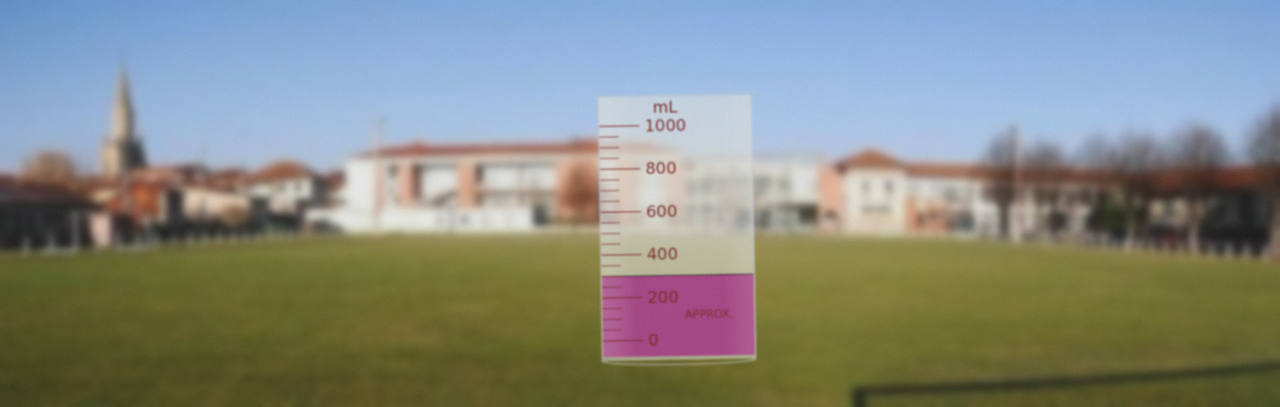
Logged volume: 300
